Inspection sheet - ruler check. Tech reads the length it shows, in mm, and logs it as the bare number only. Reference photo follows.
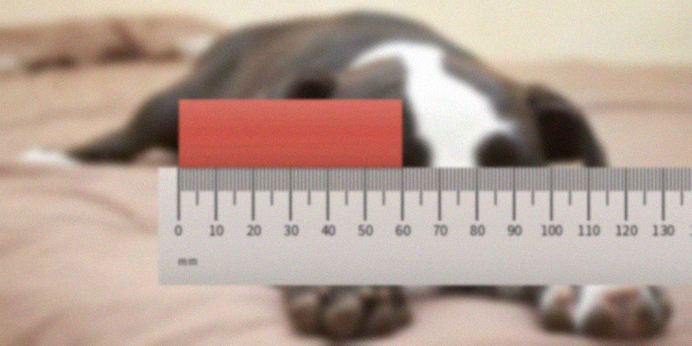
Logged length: 60
